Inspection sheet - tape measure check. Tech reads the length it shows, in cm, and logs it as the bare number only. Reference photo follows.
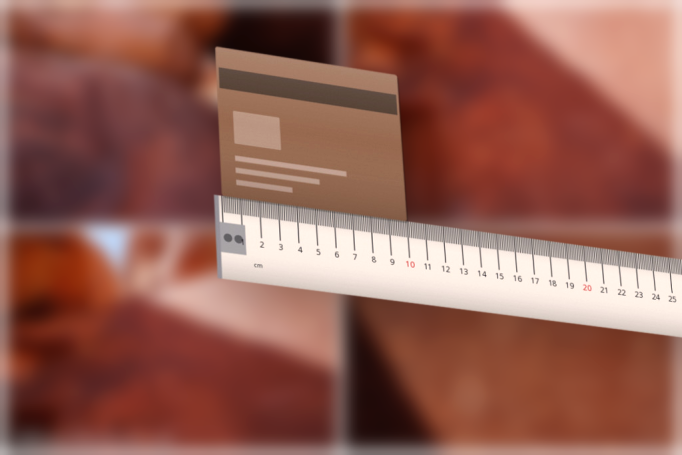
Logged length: 10
